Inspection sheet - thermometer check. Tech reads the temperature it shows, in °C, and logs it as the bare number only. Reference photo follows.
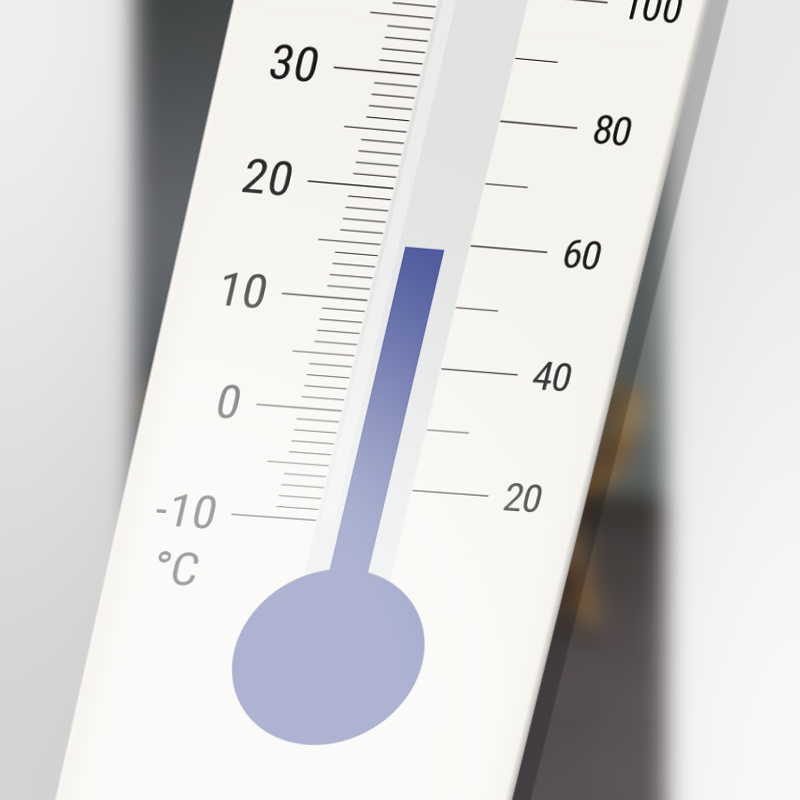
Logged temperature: 15
